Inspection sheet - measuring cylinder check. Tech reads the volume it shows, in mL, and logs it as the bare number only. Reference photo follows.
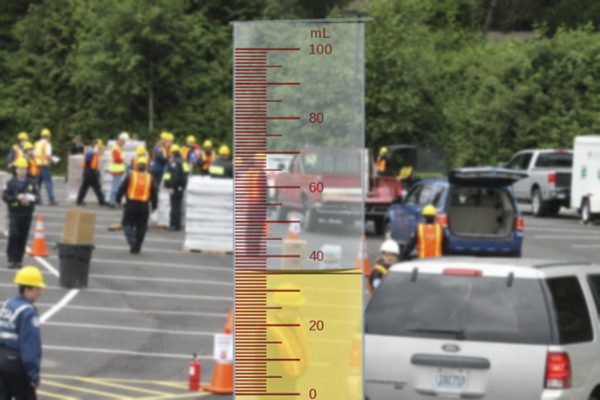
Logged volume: 35
